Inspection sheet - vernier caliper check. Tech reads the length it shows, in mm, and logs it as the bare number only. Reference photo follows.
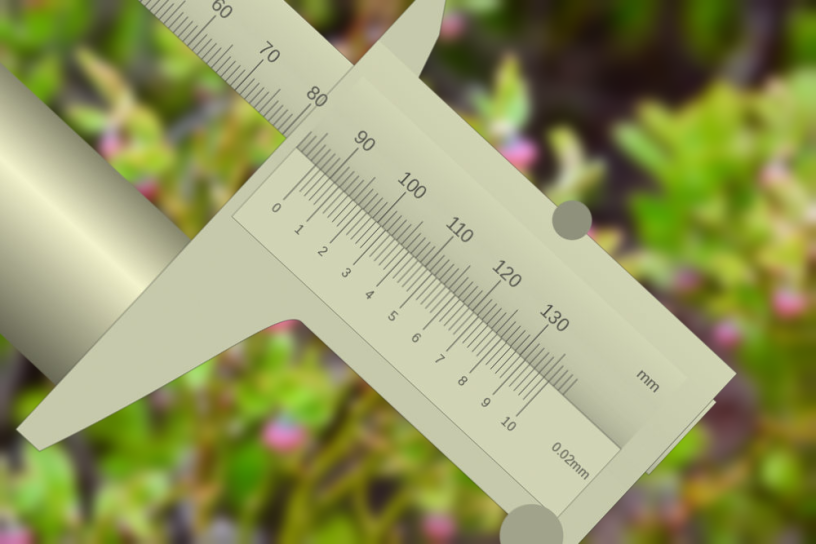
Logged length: 87.0
